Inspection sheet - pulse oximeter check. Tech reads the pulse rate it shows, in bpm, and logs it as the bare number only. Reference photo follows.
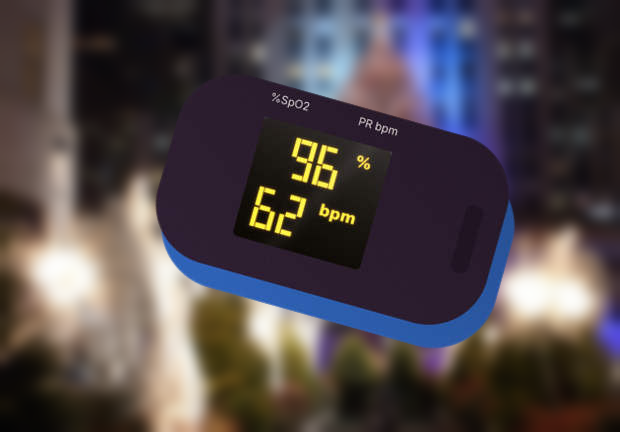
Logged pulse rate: 62
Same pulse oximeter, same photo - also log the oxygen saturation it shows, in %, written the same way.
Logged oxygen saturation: 96
